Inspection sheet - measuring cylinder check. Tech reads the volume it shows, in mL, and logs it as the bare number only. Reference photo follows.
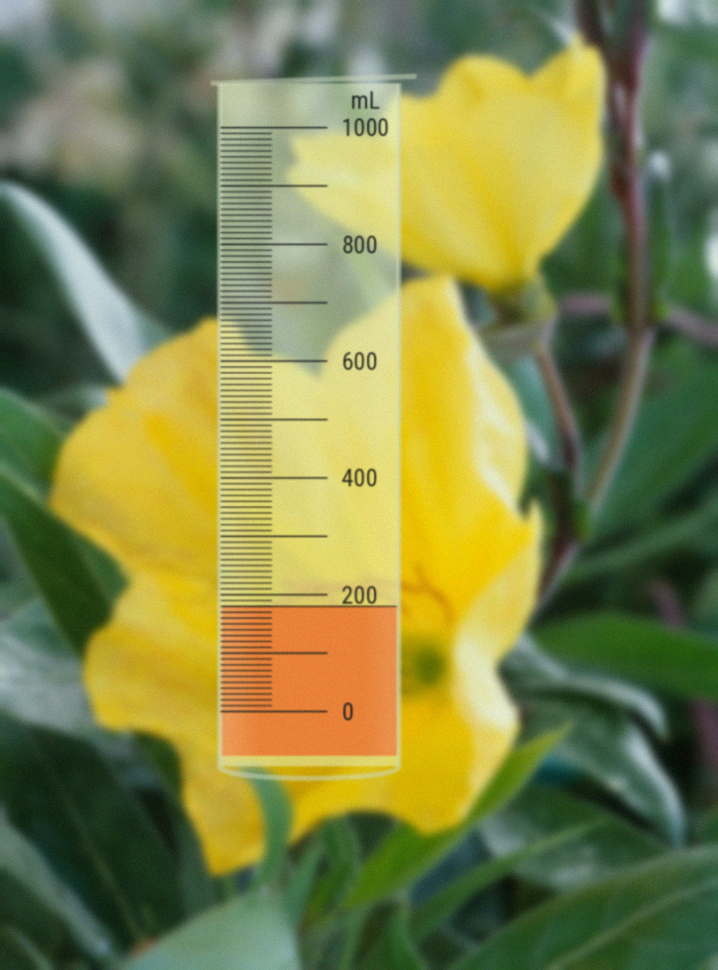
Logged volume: 180
